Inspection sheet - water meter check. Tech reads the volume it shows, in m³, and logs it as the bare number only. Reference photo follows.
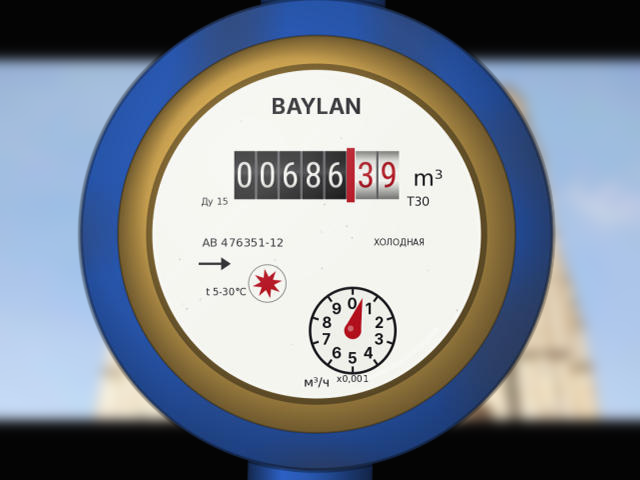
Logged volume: 686.390
